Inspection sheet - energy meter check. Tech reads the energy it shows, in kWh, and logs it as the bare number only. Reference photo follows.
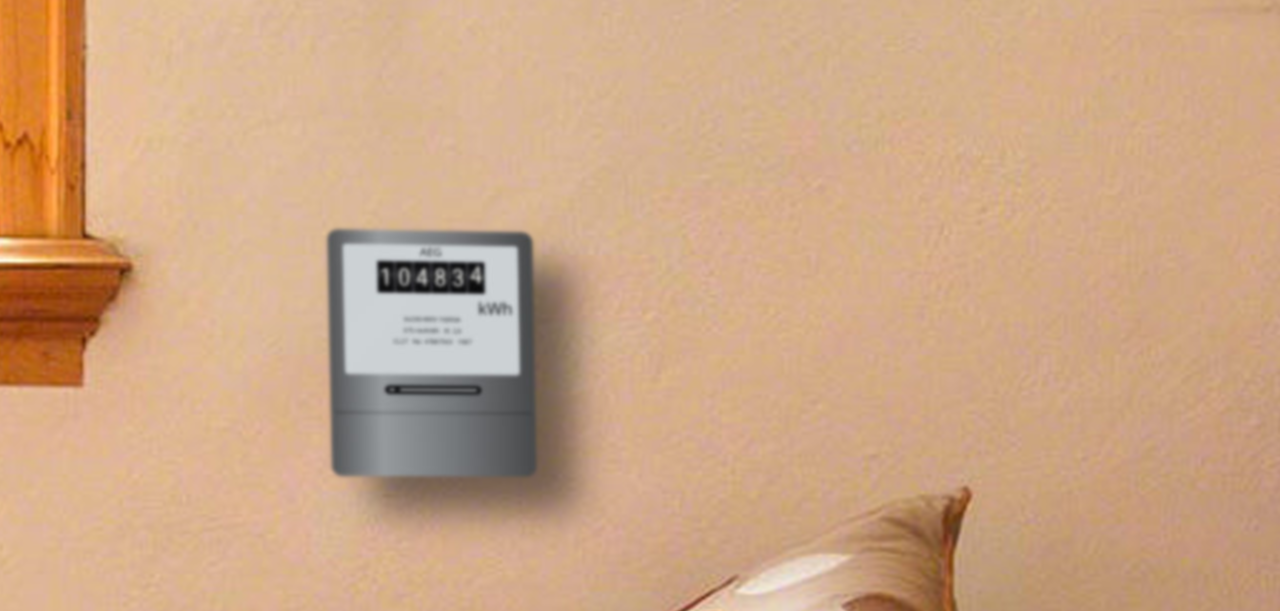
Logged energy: 104834
